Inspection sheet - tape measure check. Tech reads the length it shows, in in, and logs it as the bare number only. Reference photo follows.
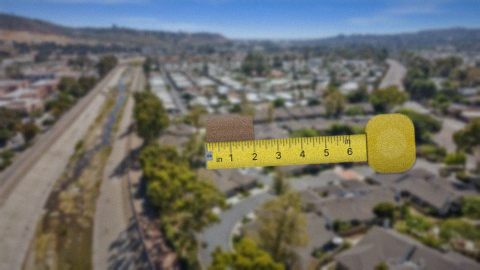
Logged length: 2
